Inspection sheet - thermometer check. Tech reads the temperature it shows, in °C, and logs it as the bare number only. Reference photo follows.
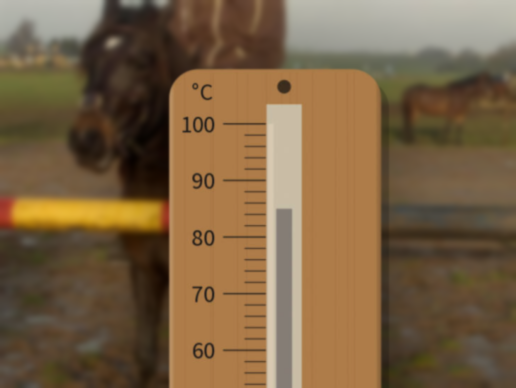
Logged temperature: 85
